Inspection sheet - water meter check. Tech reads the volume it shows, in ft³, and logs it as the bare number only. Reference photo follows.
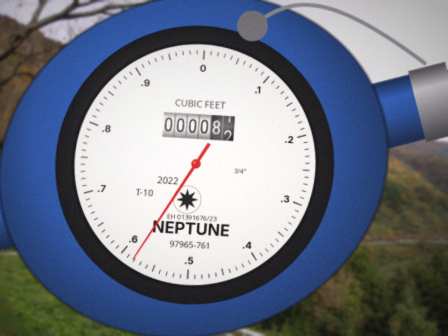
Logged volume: 81.58
